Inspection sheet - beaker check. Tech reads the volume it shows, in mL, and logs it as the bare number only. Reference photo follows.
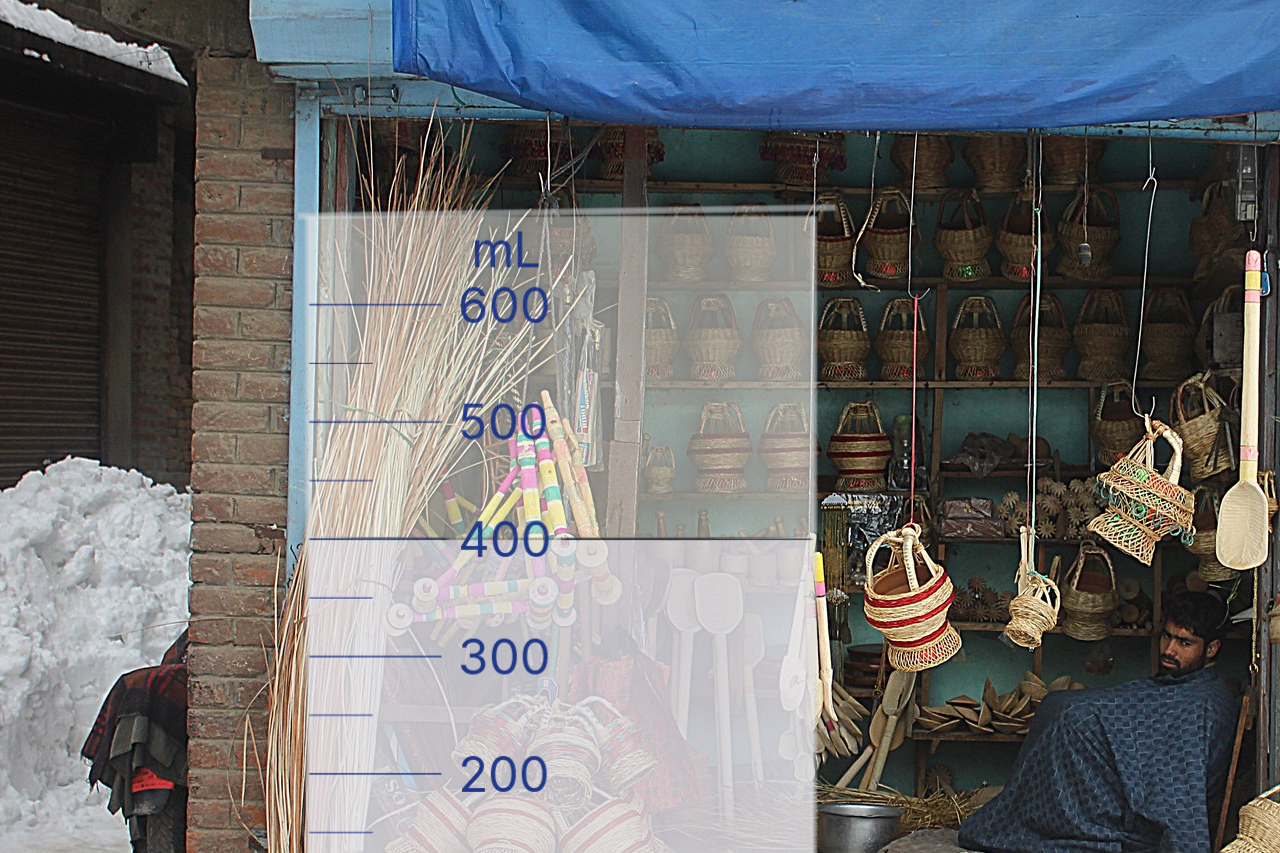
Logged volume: 400
